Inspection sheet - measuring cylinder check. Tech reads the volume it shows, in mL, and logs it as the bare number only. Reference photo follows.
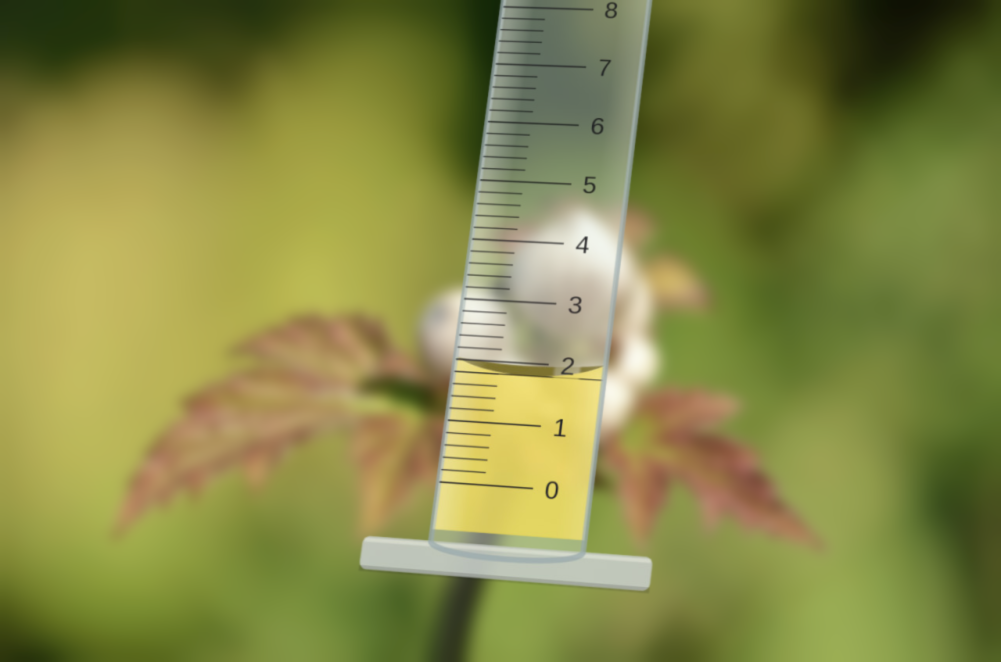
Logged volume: 1.8
